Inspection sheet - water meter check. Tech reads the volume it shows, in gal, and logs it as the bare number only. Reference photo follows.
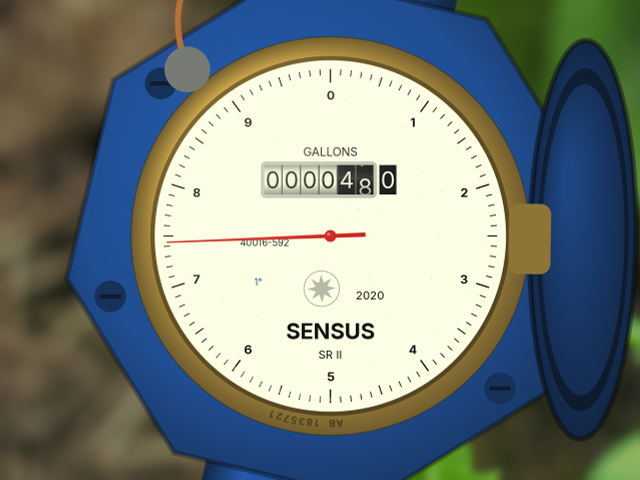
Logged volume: 477.4
